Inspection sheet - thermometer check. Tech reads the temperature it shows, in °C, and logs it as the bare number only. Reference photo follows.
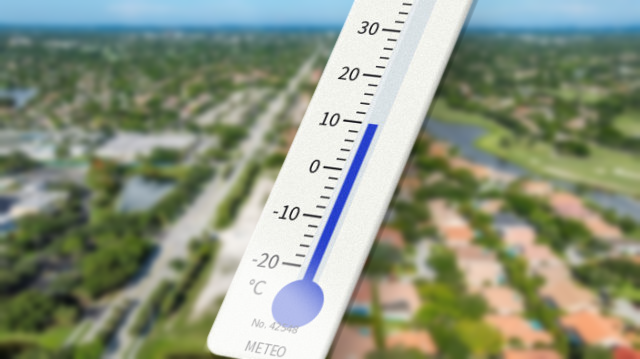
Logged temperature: 10
